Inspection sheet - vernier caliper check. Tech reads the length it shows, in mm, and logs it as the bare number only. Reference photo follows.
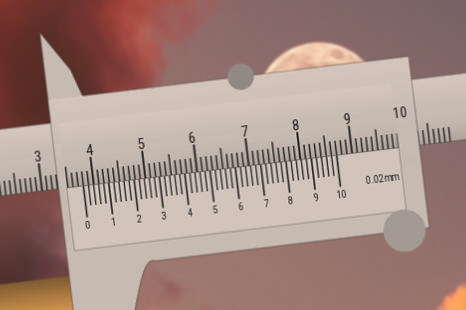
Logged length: 38.0
